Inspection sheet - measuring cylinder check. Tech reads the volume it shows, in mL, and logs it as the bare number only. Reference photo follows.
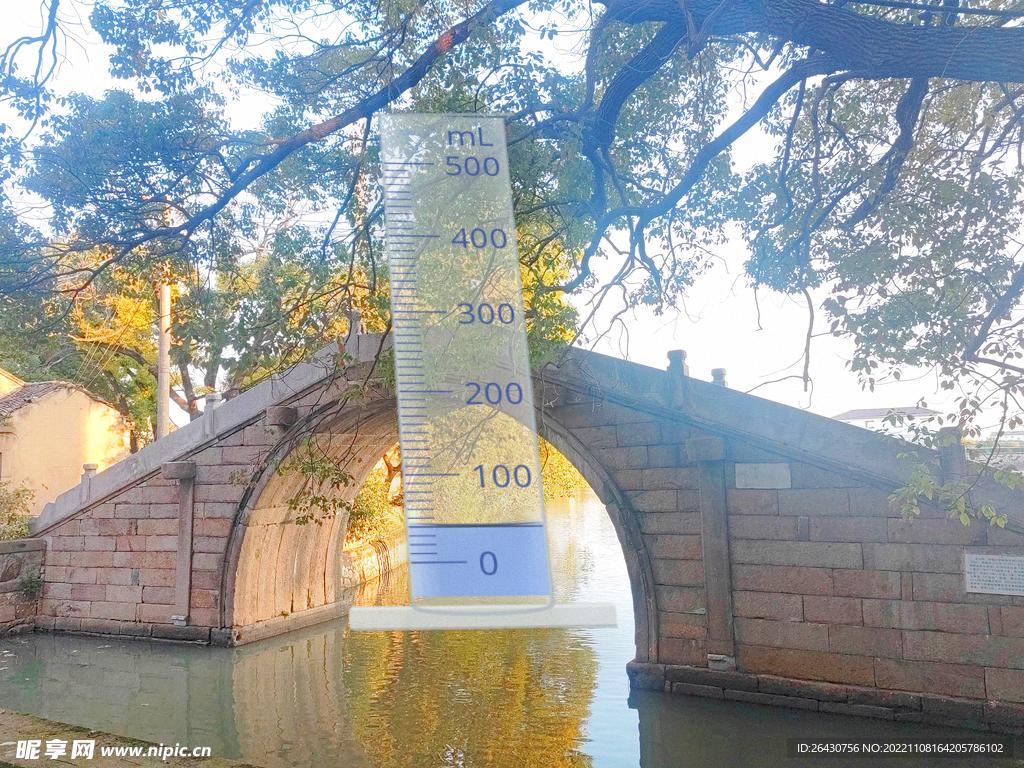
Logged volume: 40
